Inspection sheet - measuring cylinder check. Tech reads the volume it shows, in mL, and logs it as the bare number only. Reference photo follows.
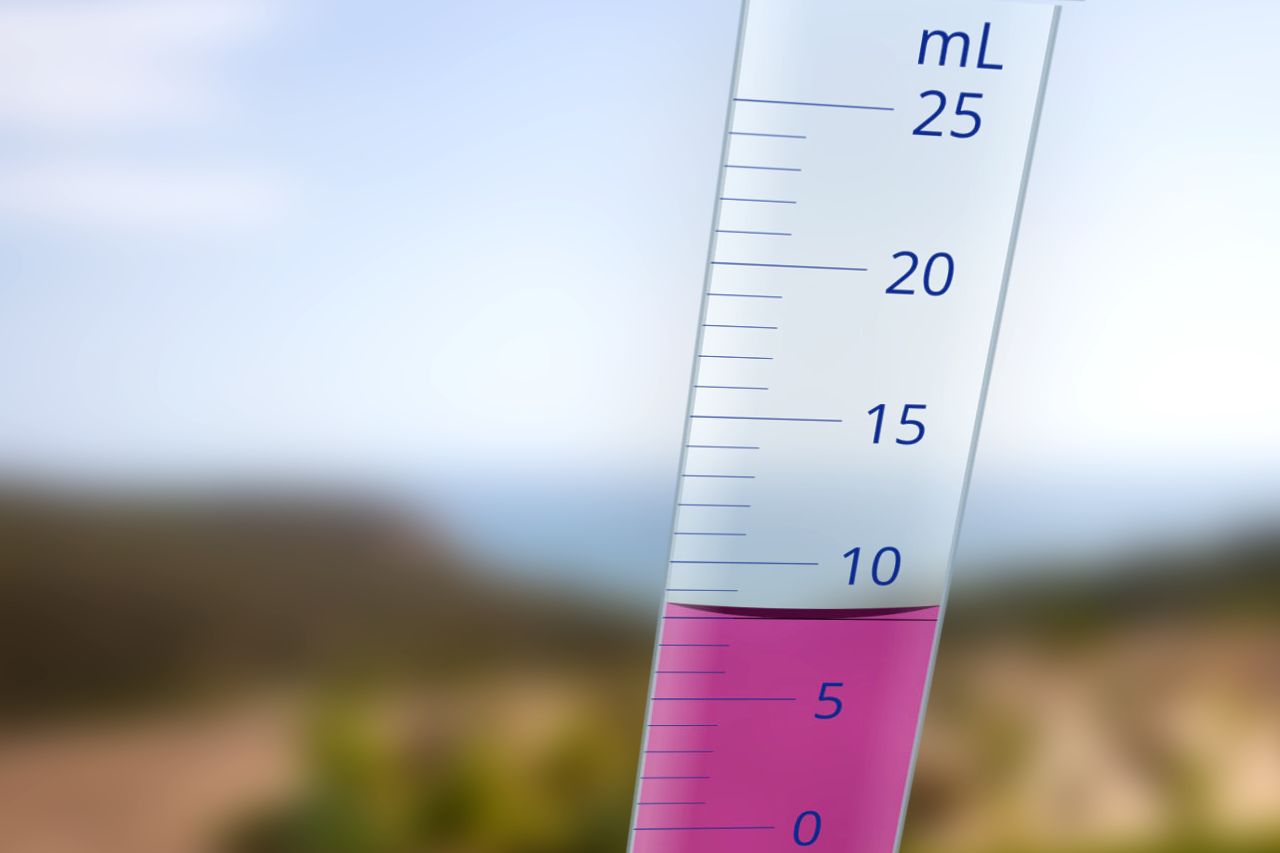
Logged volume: 8
